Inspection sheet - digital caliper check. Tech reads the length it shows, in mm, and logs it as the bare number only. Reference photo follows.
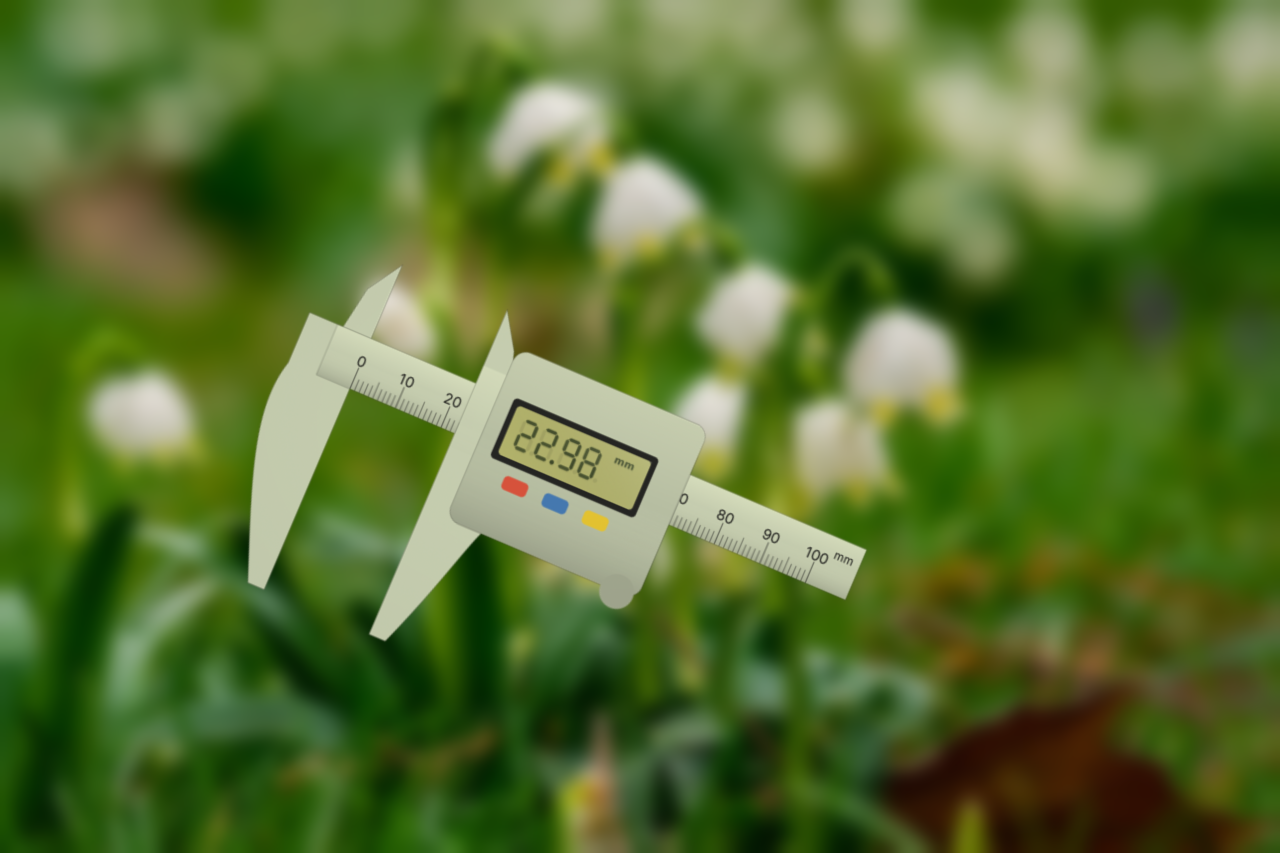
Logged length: 22.98
